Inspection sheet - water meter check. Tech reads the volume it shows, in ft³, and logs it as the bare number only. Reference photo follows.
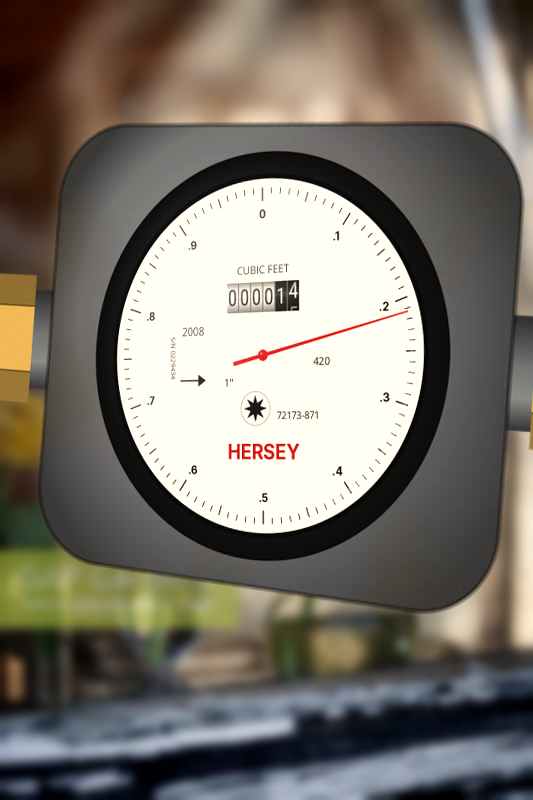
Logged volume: 14.21
